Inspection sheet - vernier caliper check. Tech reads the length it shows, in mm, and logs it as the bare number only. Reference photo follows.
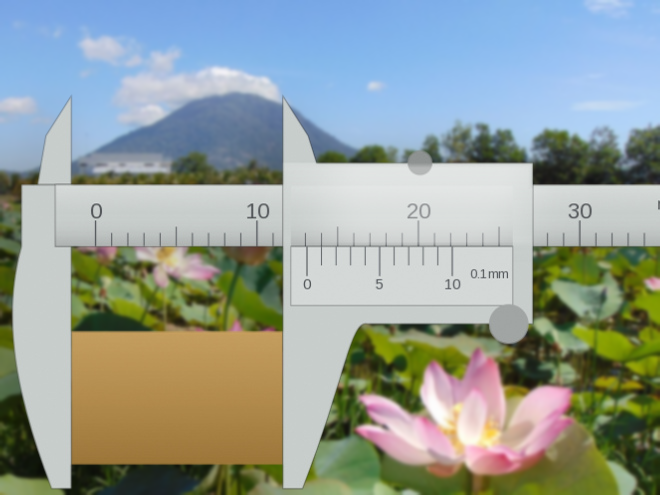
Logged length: 13.1
